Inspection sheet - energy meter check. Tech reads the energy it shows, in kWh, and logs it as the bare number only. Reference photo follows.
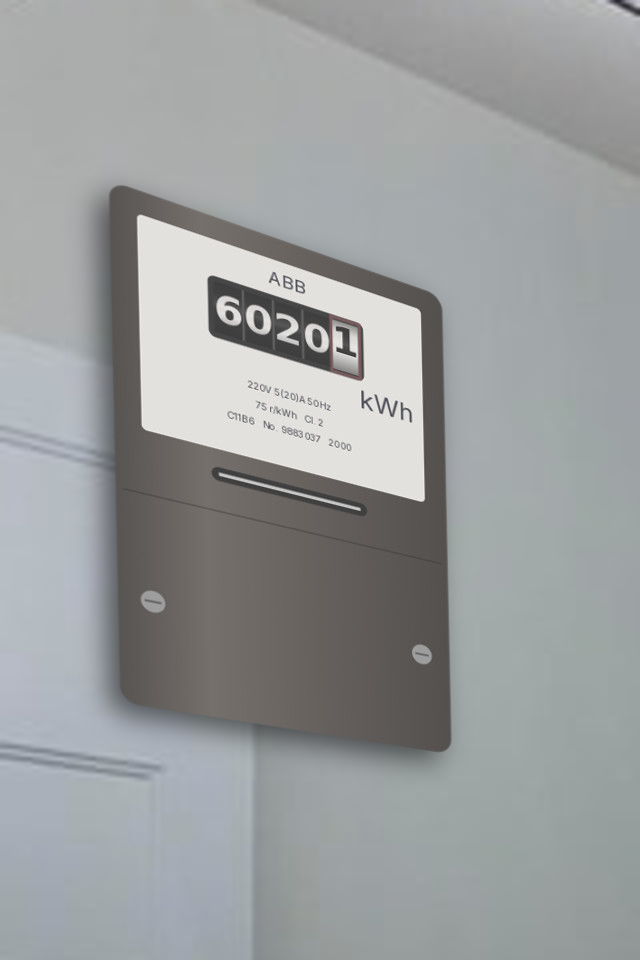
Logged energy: 6020.1
